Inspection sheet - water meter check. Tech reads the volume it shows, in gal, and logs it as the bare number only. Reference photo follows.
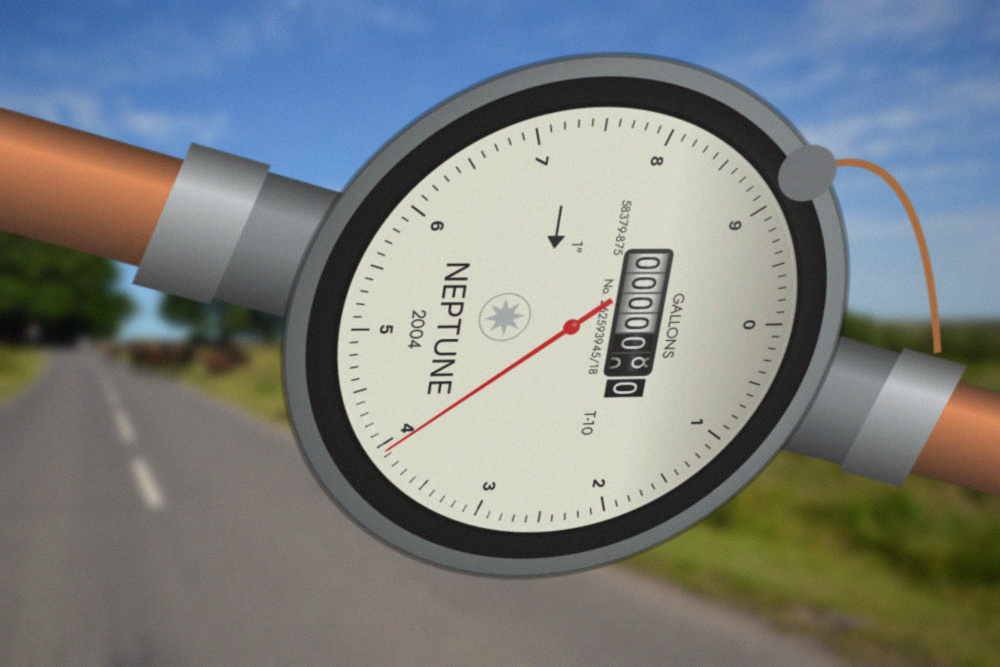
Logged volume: 83.9
